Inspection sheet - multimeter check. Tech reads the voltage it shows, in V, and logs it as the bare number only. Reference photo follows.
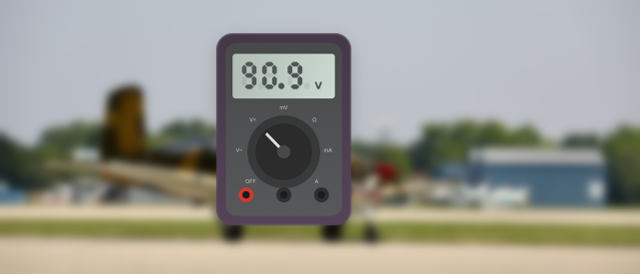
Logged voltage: 90.9
